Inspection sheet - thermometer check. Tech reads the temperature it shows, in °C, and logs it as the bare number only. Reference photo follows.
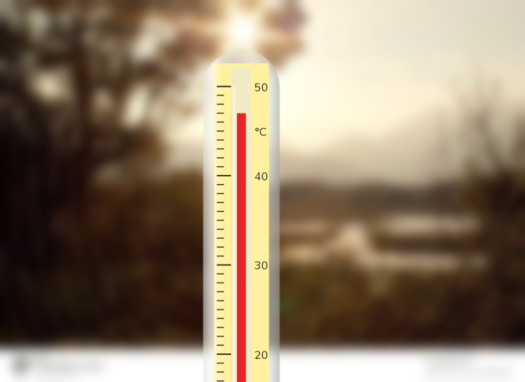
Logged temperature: 47
